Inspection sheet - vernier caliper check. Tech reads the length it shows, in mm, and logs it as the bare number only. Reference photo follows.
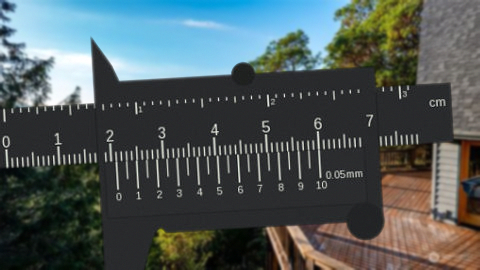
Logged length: 21.0
